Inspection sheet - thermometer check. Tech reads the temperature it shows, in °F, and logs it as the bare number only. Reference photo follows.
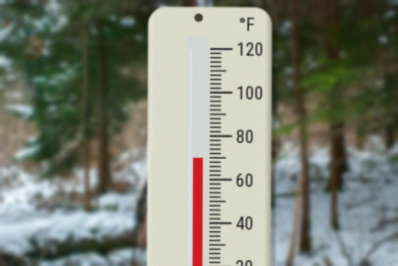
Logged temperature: 70
